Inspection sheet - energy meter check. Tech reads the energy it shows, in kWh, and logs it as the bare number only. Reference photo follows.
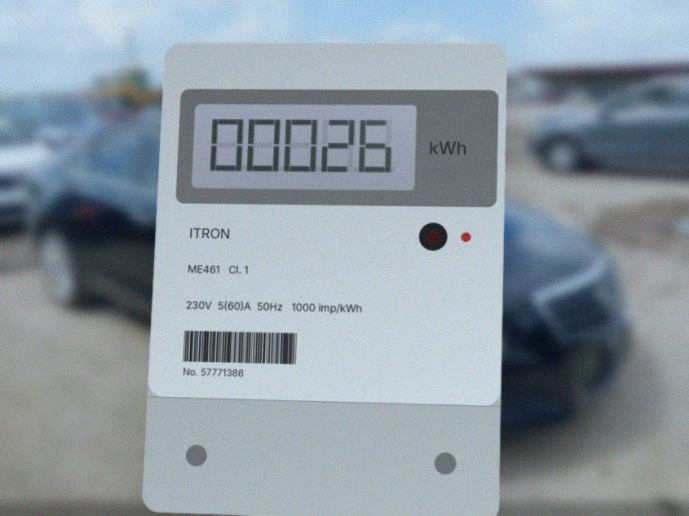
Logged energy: 26
